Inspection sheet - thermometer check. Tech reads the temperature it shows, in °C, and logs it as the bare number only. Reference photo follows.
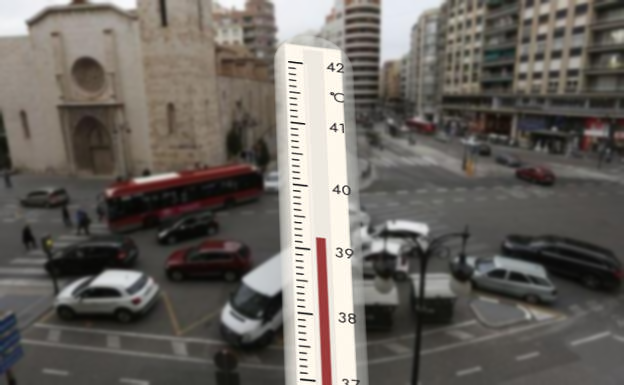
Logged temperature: 39.2
